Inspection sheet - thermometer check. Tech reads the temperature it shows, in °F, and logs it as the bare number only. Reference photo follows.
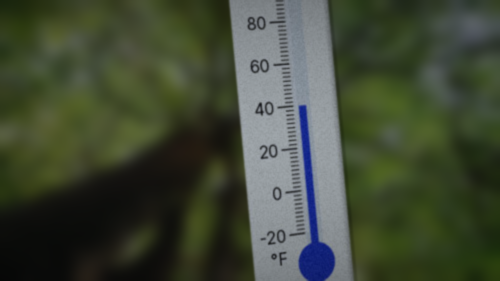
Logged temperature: 40
